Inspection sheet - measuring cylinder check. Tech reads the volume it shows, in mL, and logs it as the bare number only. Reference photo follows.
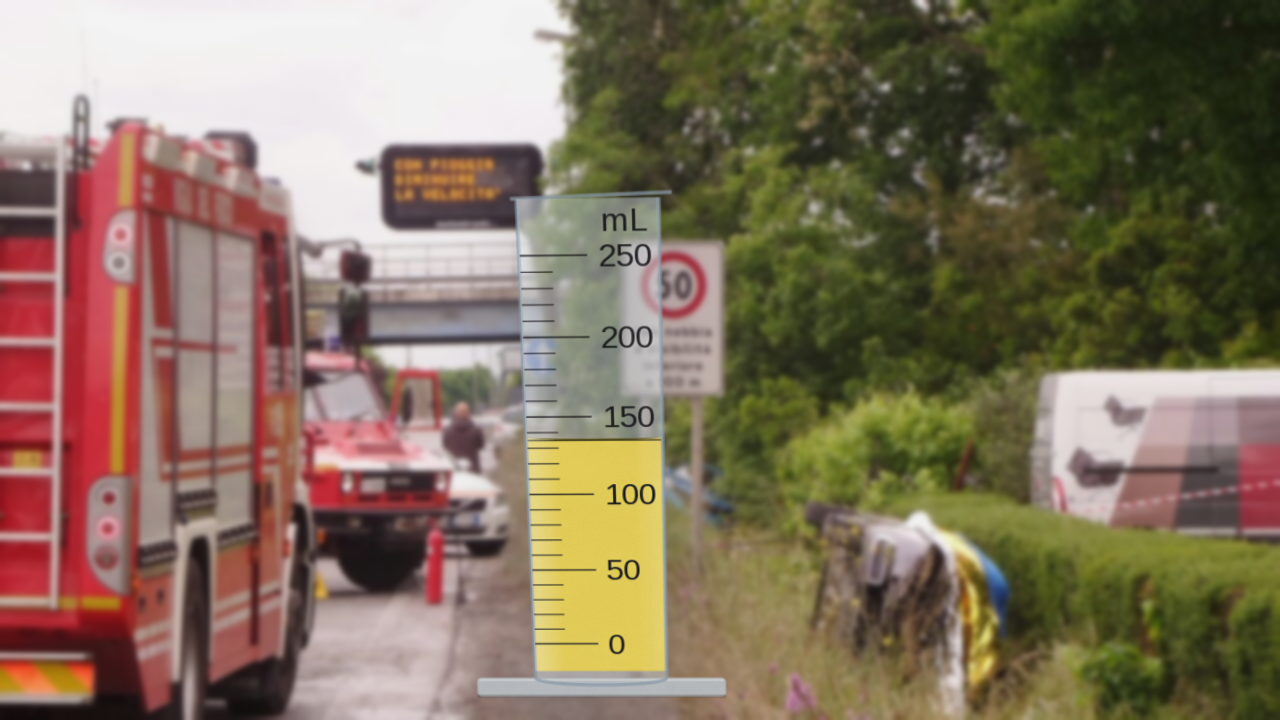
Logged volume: 135
